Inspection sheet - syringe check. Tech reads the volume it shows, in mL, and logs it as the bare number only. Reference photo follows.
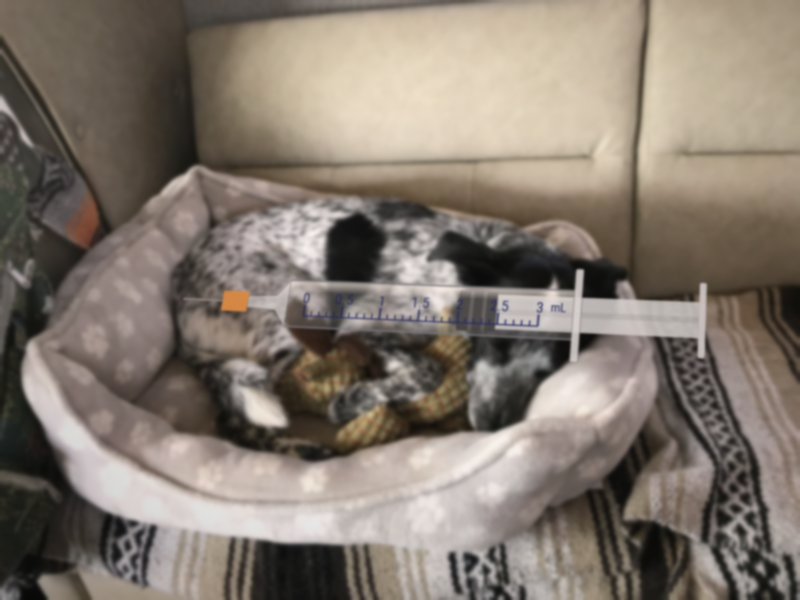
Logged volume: 2
